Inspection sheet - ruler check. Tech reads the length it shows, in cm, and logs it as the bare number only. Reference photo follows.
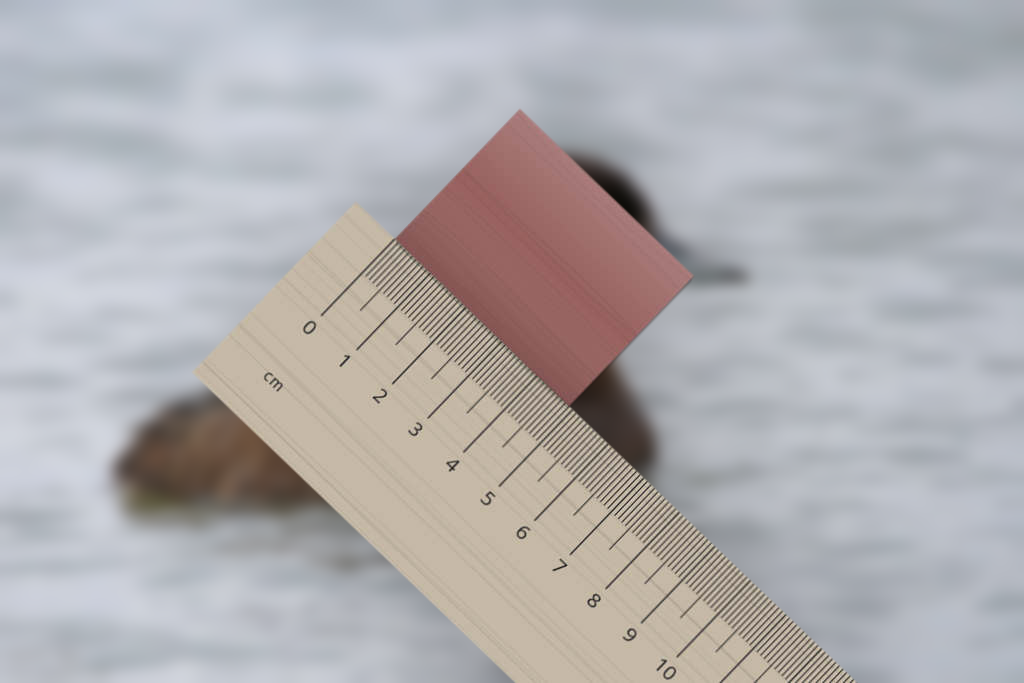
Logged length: 4.9
